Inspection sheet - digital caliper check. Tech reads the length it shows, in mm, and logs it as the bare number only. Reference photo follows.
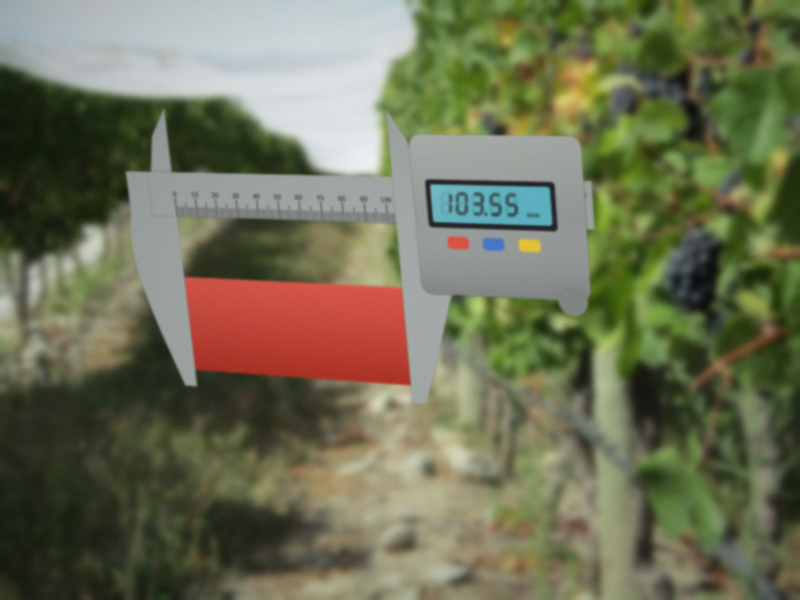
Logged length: 103.55
